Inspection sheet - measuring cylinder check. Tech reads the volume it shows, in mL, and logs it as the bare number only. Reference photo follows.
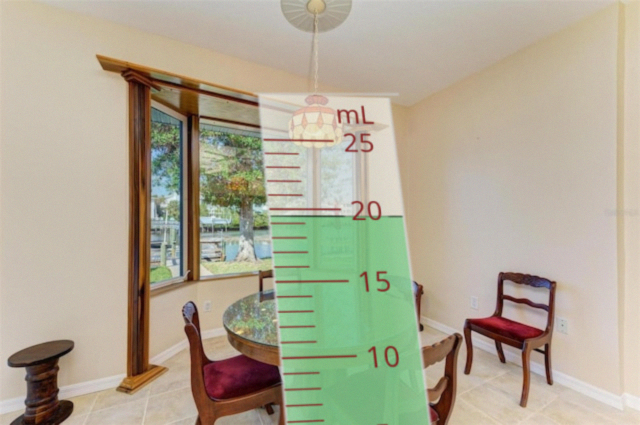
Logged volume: 19.5
